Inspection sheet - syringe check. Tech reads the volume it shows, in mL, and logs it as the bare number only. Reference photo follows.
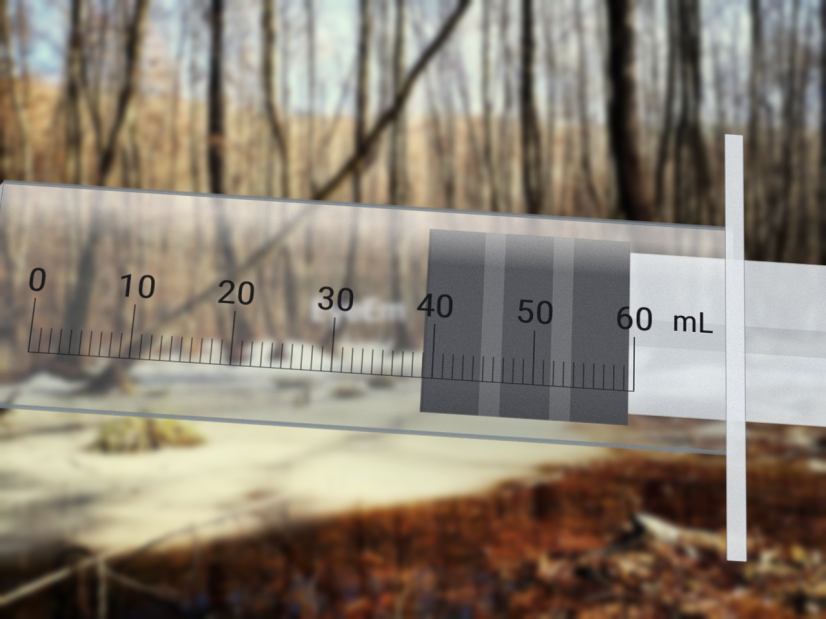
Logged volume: 39
